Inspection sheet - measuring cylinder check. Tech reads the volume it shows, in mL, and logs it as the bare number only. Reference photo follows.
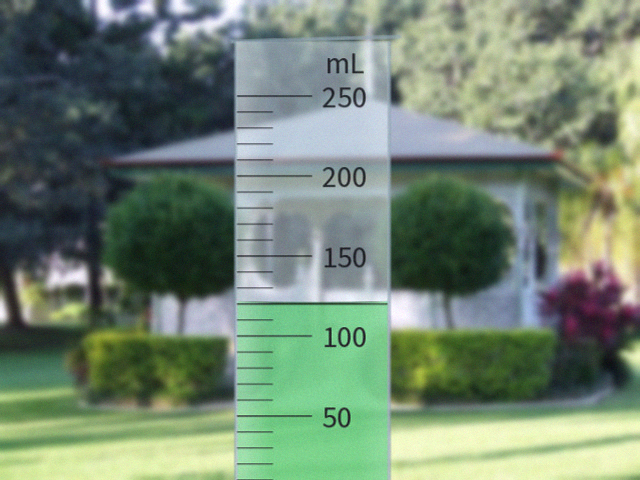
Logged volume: 120
